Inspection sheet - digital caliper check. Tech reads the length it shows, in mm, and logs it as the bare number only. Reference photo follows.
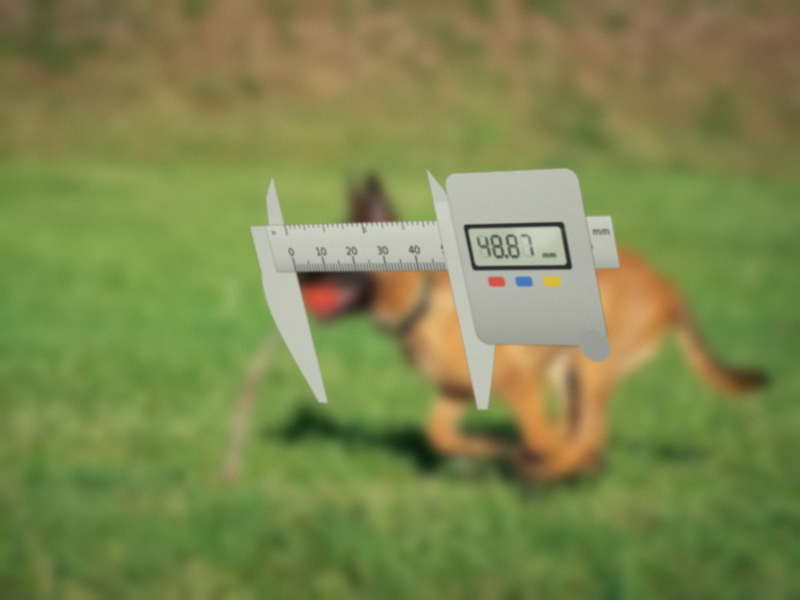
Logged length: 48.87
